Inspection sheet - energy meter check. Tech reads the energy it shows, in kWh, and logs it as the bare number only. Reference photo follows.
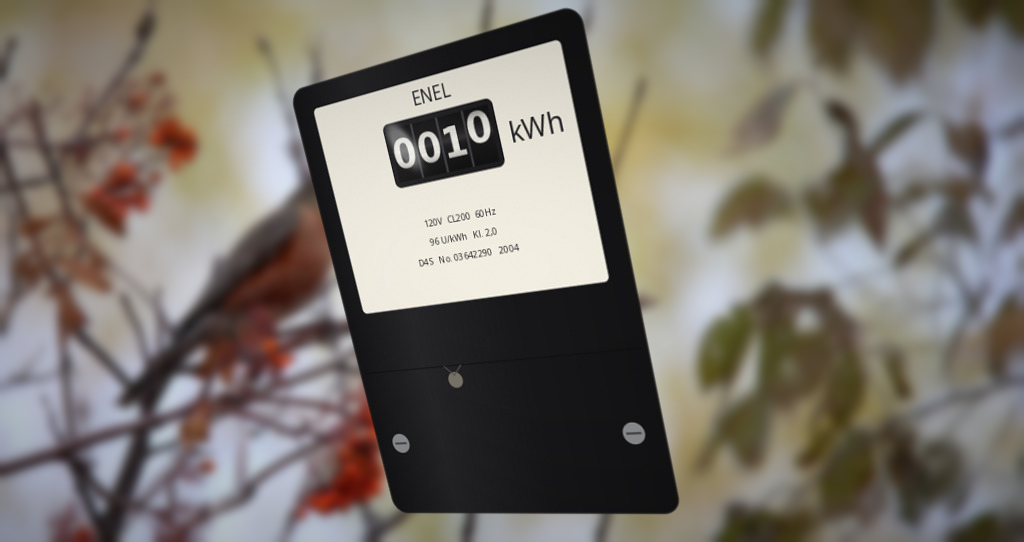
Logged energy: 10
